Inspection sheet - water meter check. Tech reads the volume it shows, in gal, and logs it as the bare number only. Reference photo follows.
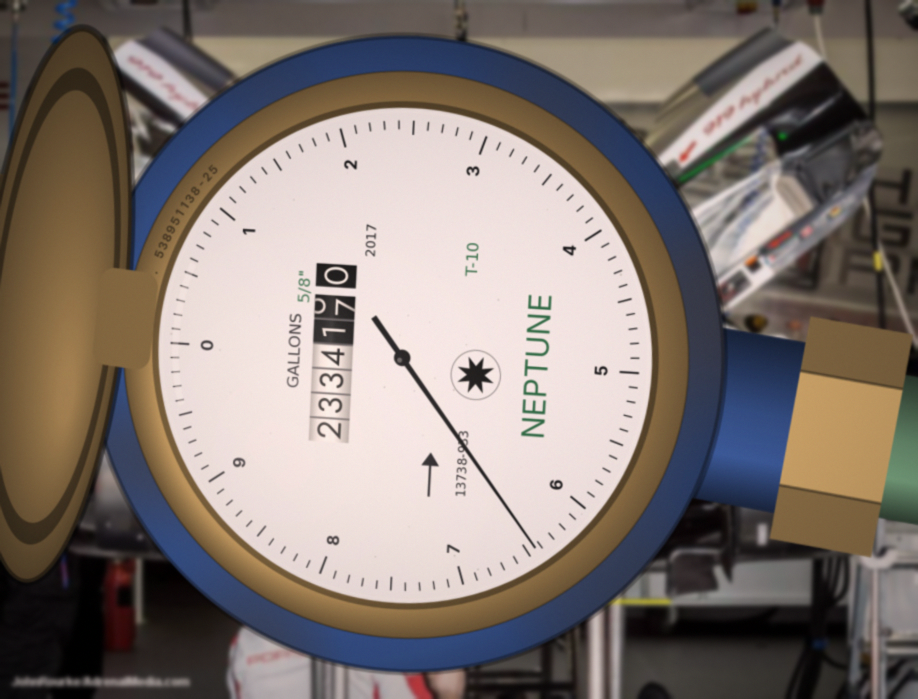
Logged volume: 2334166.4
